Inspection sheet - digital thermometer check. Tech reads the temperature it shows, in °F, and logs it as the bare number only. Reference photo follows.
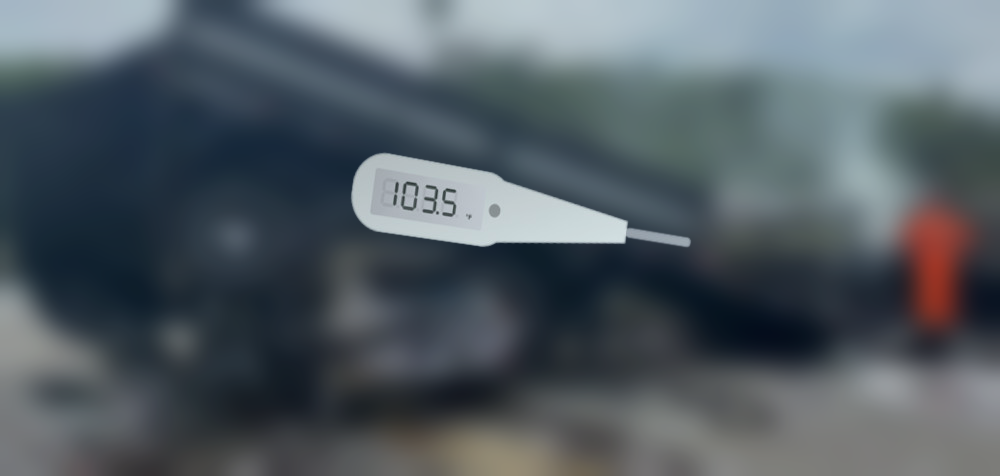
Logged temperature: 103.5
